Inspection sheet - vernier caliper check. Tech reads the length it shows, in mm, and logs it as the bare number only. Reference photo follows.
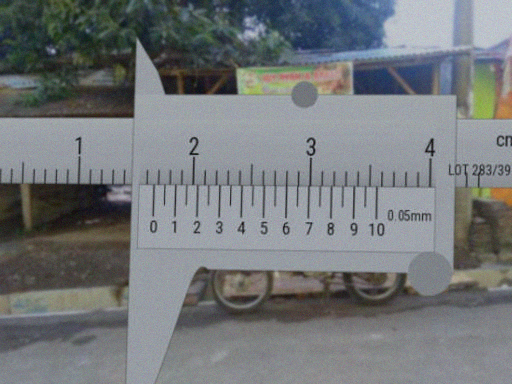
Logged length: 16.6
